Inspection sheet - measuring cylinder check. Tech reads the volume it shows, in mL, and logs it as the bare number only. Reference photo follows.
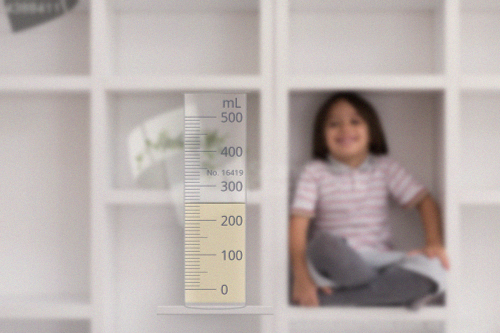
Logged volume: 250
